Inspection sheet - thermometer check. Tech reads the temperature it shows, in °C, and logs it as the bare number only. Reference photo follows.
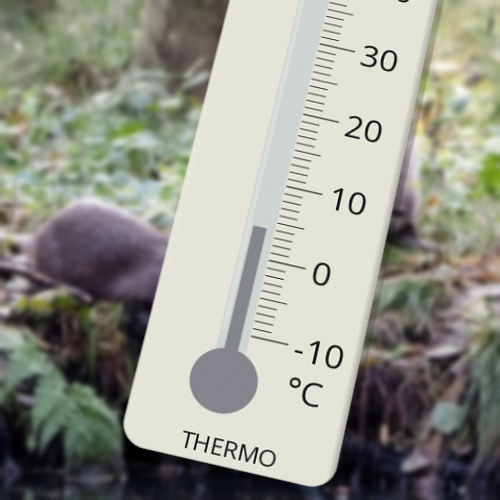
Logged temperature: 4
